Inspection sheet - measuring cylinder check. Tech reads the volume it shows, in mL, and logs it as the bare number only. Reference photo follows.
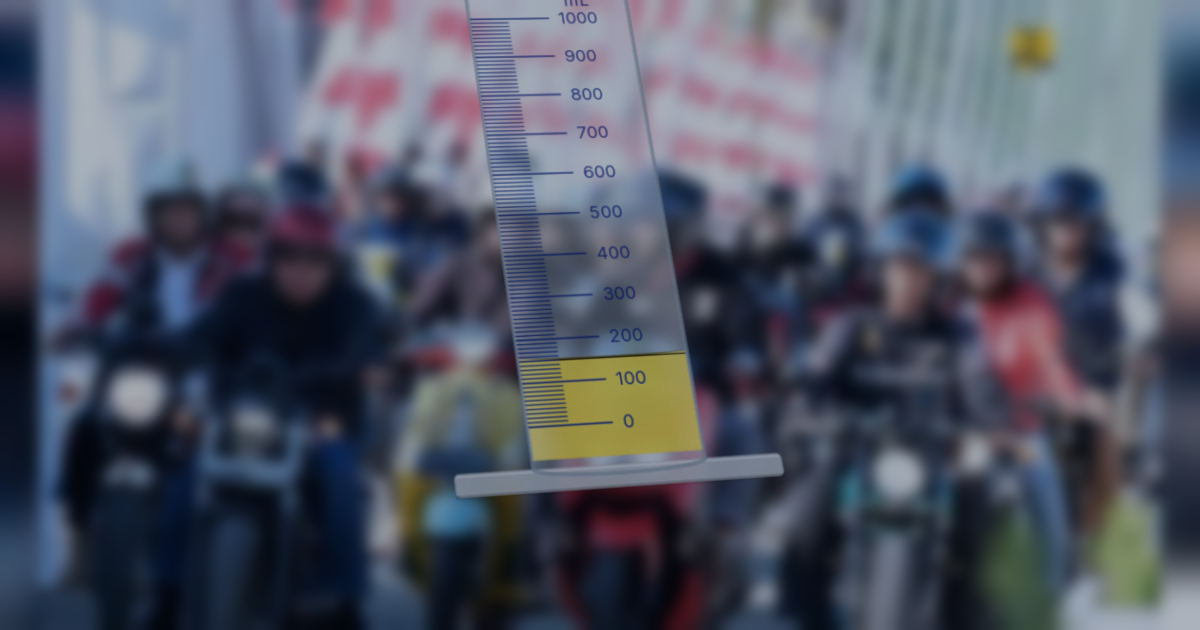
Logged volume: 150
